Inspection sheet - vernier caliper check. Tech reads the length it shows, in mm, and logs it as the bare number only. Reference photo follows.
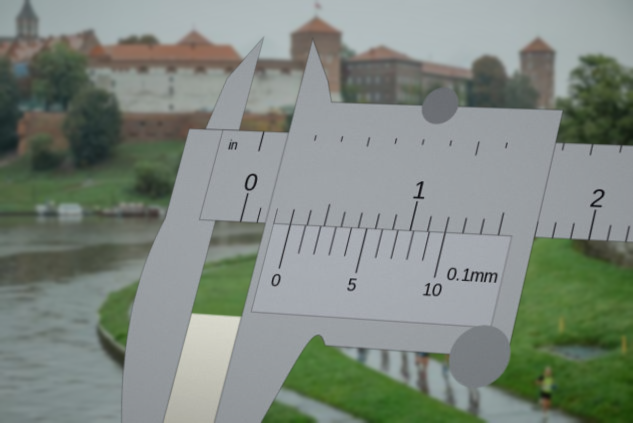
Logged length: 3.0
